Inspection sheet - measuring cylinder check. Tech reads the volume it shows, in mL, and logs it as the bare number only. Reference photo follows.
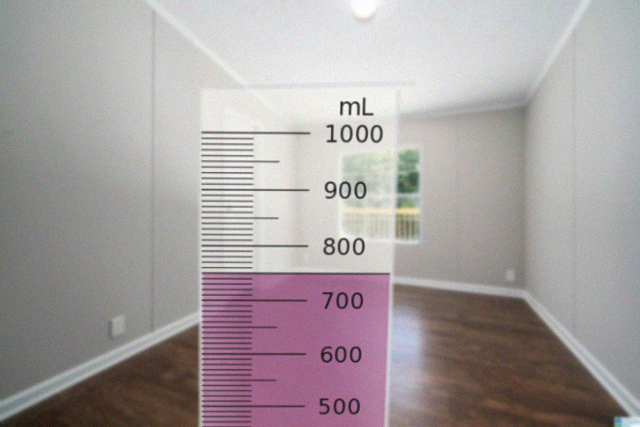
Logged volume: 750
